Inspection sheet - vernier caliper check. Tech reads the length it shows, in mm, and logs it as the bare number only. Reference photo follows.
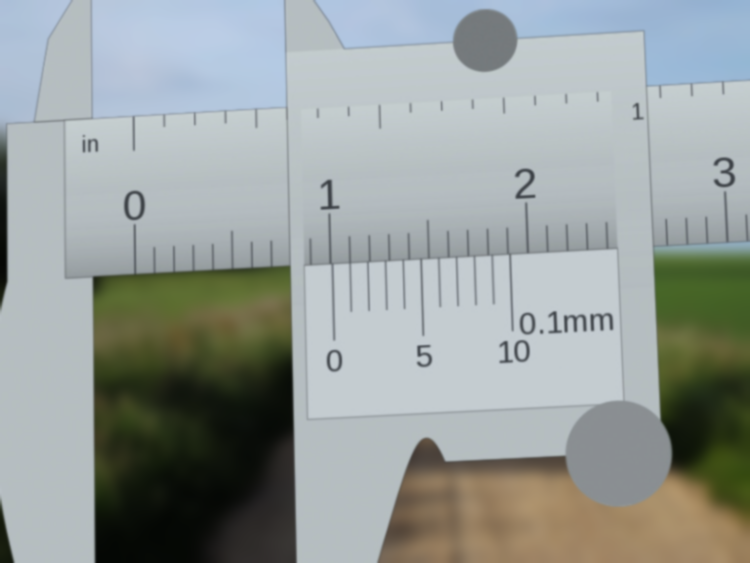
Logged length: 10.1
